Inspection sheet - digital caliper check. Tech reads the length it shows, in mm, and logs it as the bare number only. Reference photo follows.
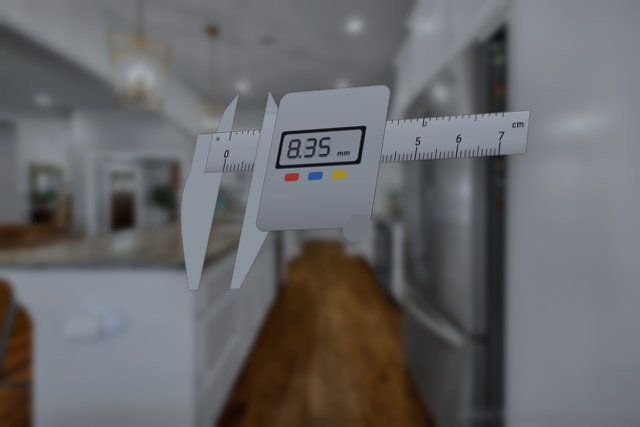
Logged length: 8.35
